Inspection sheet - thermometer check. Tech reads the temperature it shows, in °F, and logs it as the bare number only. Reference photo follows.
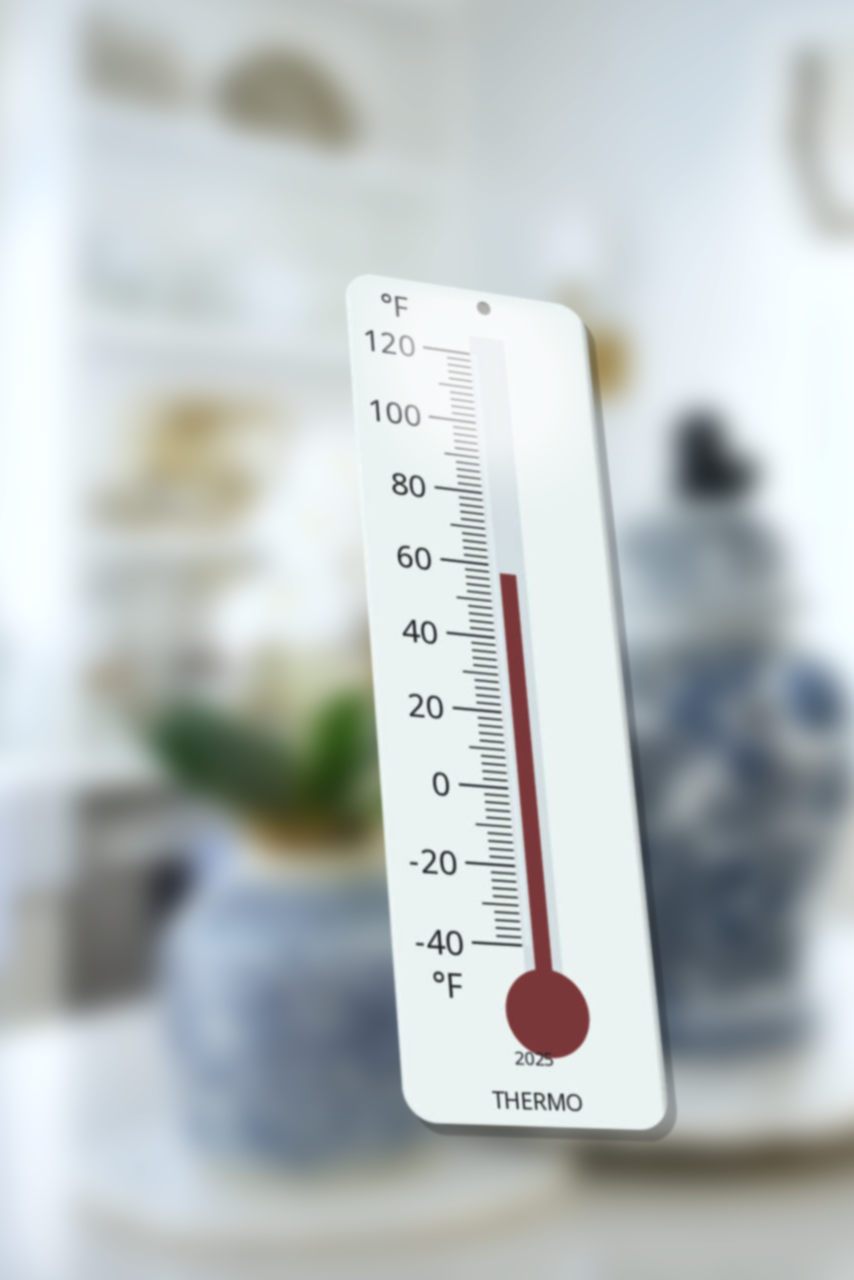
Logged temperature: 58
